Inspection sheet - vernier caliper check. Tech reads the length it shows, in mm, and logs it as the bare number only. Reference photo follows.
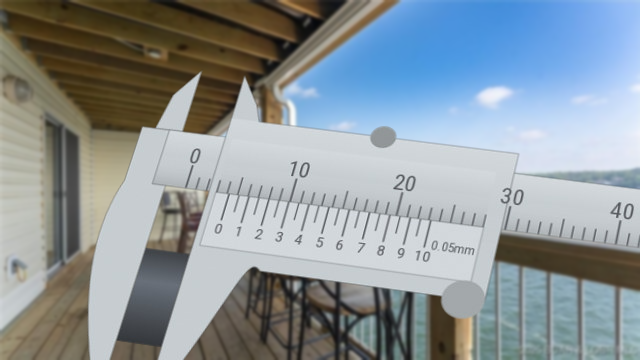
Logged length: 4.2
